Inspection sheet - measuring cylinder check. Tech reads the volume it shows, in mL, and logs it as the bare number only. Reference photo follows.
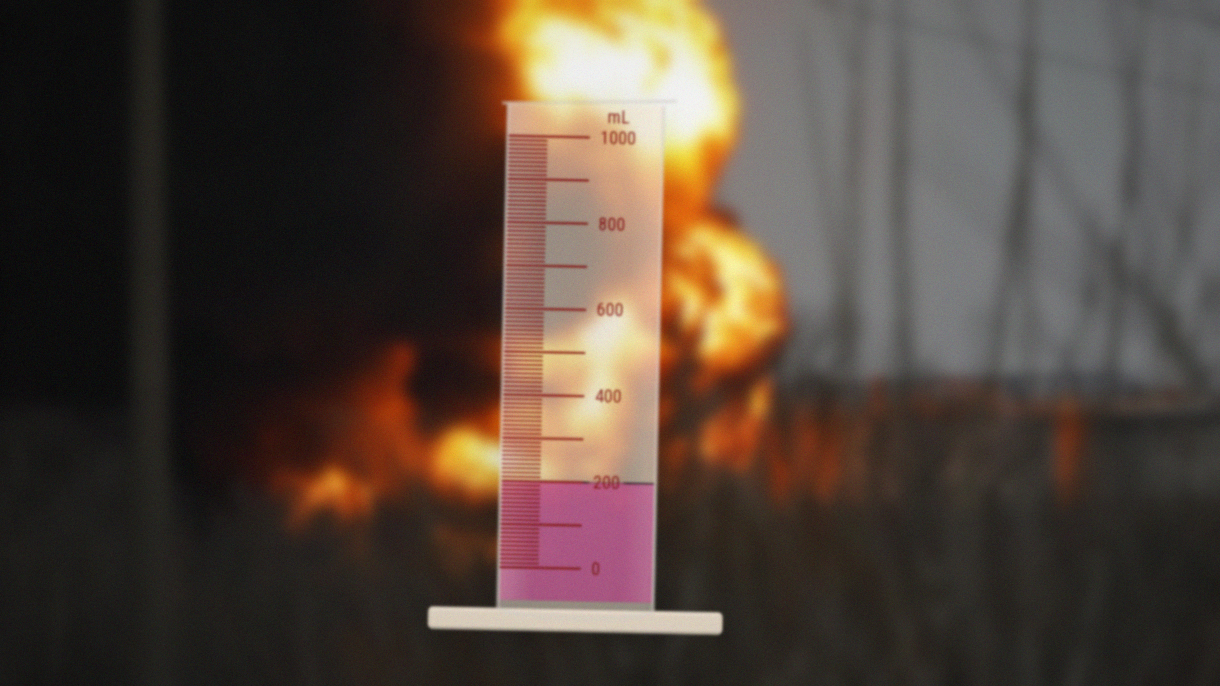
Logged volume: 200
